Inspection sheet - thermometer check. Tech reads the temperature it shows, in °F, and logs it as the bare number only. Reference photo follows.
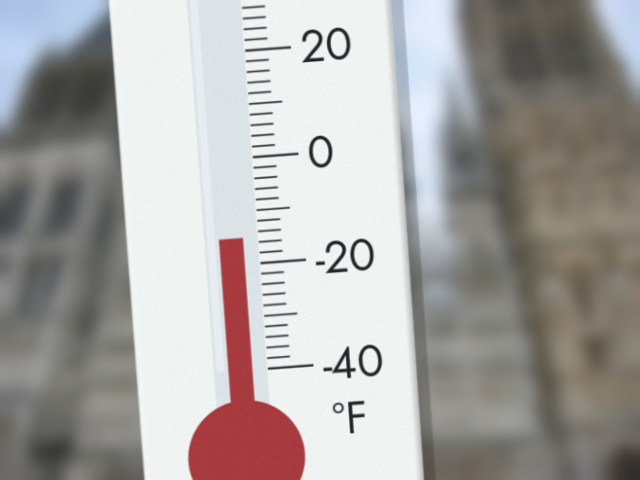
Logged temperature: -15
